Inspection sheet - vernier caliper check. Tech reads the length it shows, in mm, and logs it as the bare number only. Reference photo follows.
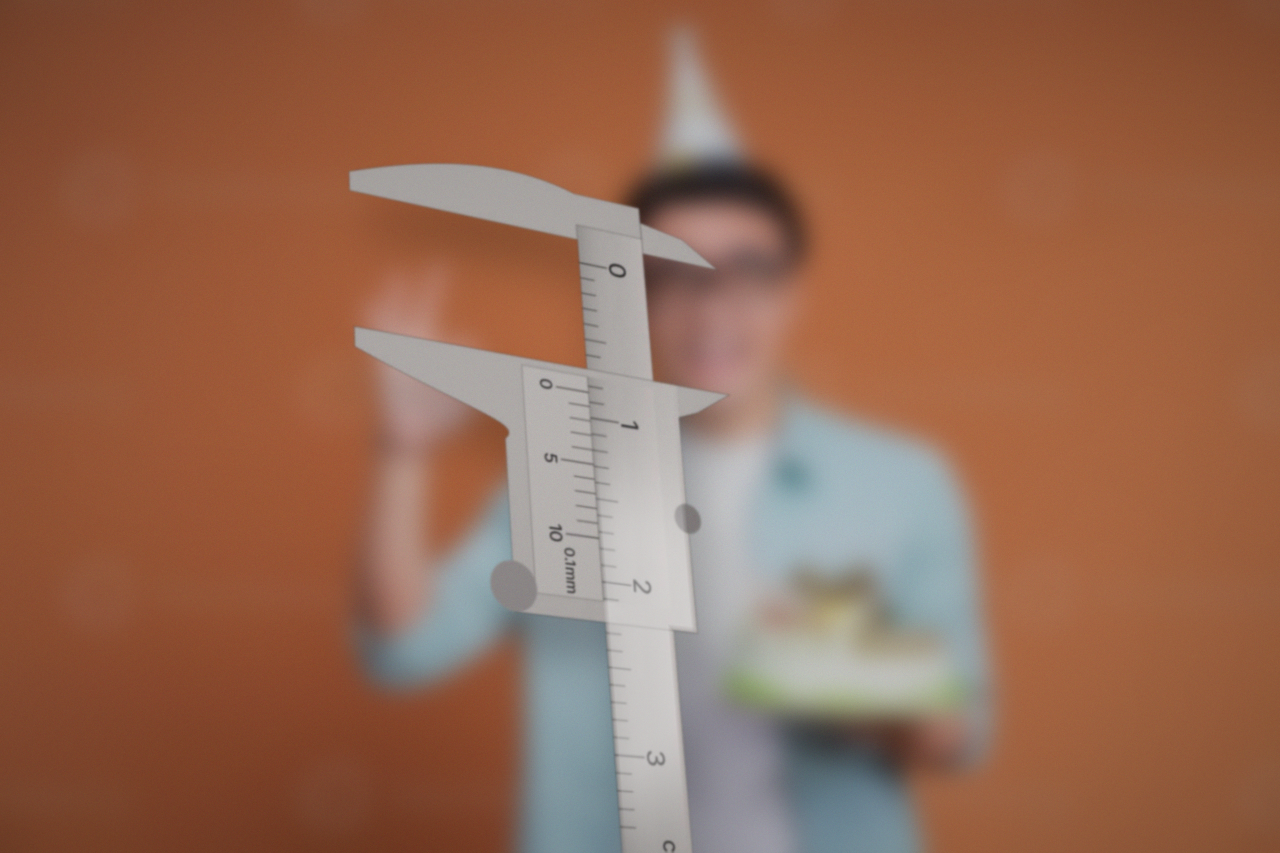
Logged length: 8.4
